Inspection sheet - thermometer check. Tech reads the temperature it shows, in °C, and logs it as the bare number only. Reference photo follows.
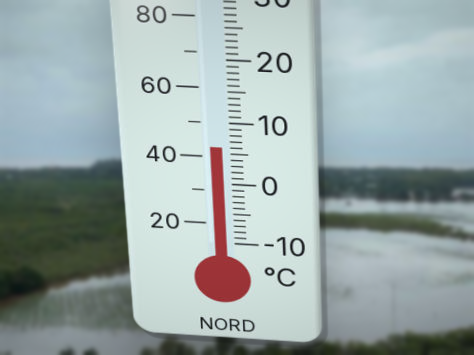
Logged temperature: 6
